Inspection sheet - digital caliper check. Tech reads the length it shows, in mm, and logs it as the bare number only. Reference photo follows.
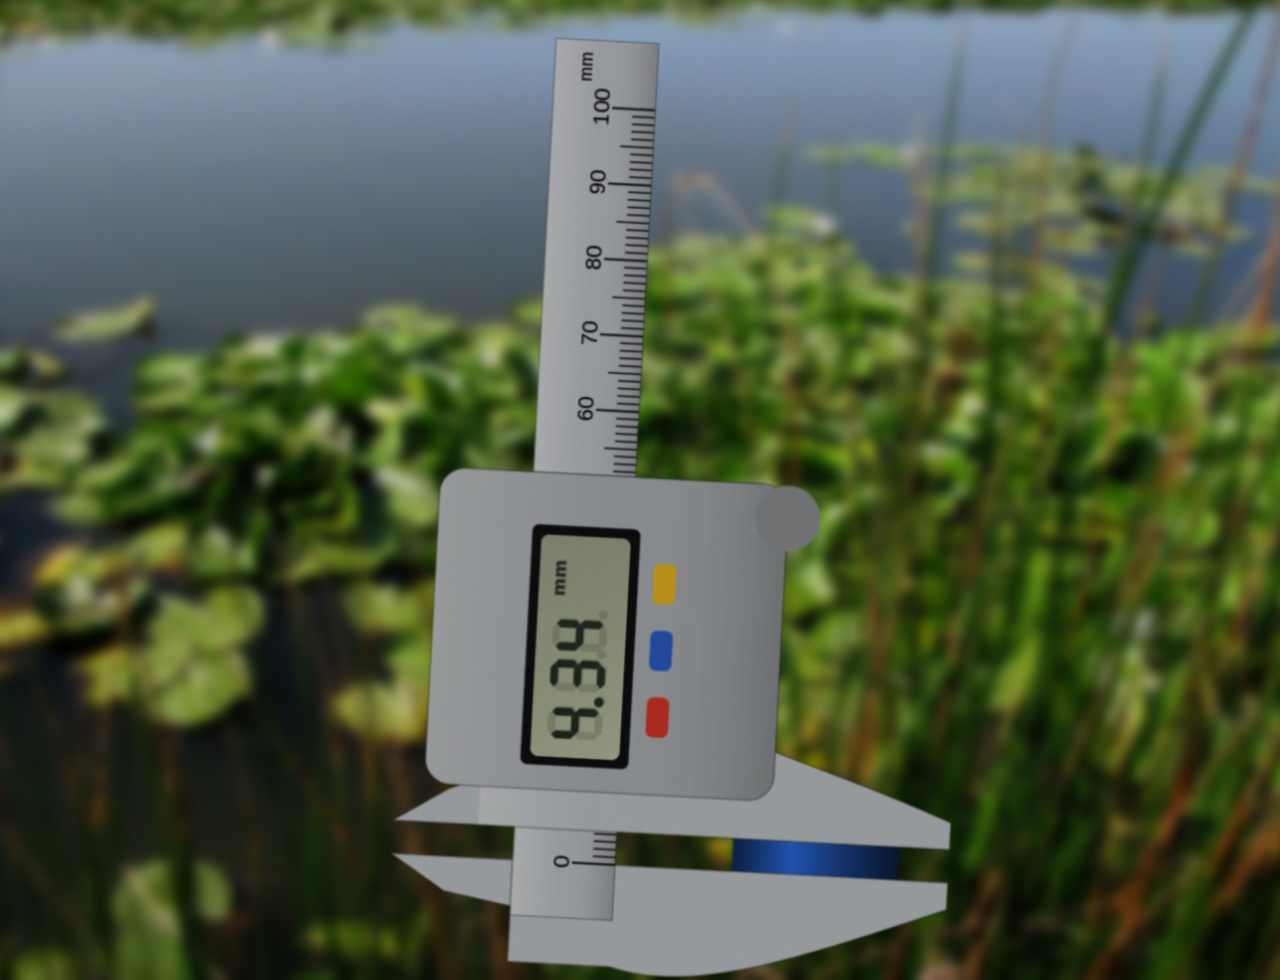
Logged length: 4.34
